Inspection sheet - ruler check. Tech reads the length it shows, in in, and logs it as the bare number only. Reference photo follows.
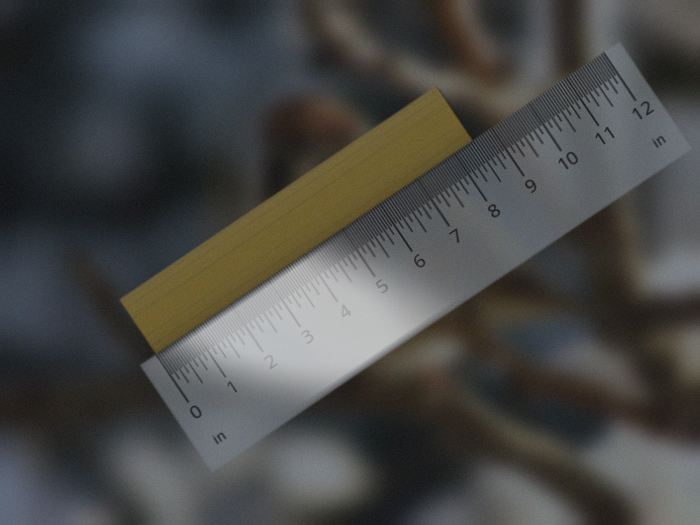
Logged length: 8.5
